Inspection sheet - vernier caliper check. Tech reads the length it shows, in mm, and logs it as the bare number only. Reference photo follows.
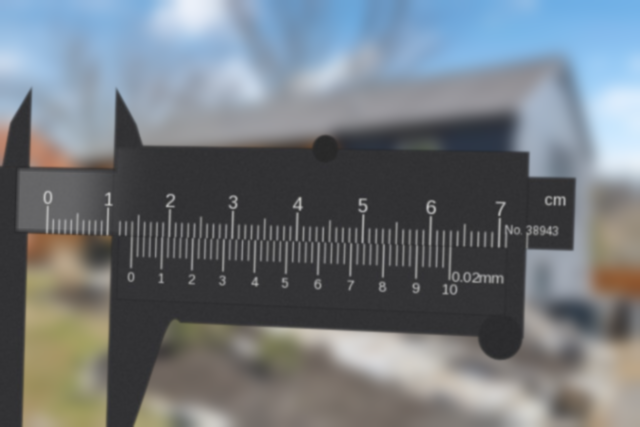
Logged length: 14.0
